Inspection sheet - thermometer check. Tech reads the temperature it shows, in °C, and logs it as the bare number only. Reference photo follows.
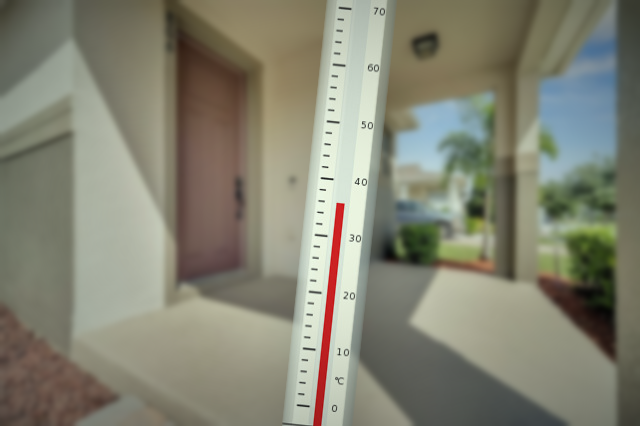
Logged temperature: 36
